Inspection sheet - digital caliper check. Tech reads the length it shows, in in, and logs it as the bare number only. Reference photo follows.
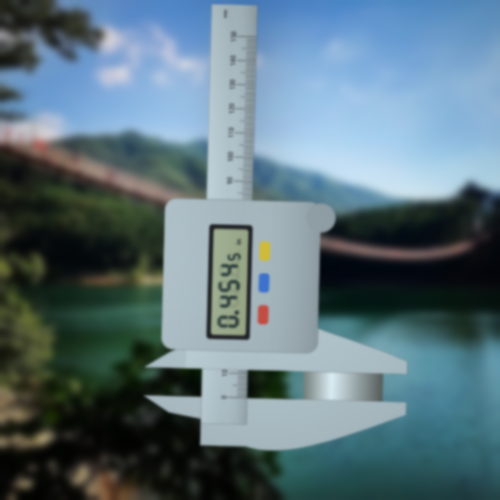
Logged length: 0.4545
